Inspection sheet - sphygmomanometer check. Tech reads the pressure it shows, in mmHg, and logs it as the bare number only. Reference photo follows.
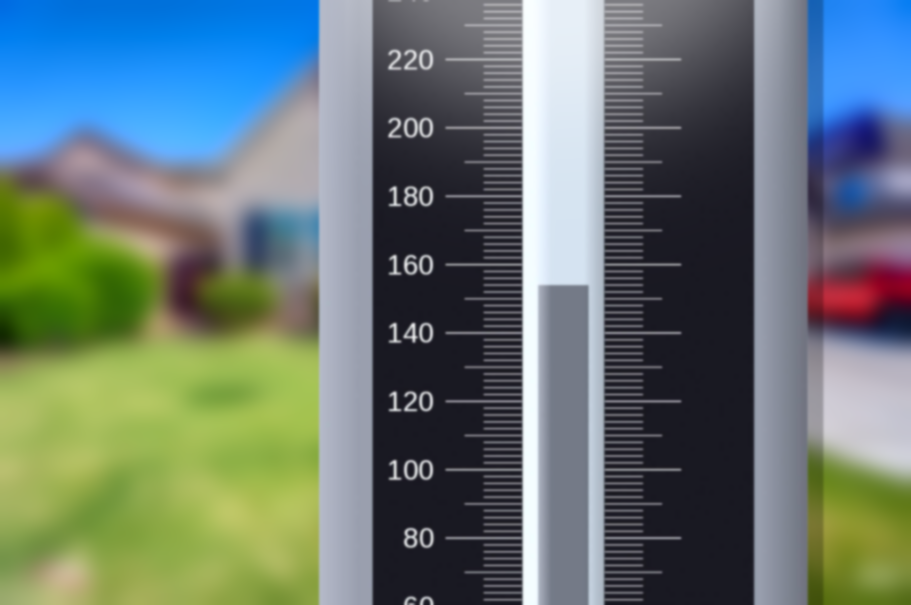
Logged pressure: 154
